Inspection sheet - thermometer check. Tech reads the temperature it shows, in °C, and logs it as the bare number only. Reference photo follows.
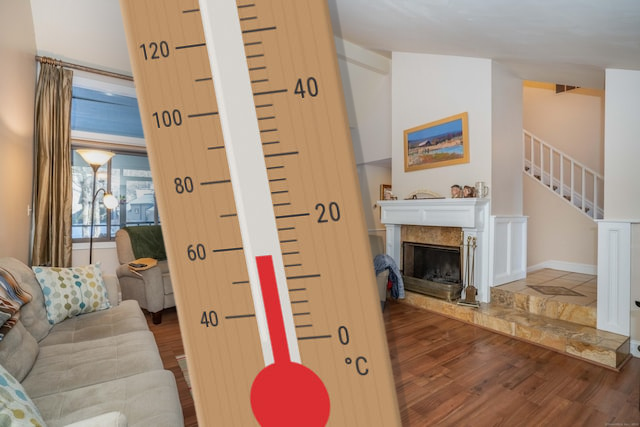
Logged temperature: 14
